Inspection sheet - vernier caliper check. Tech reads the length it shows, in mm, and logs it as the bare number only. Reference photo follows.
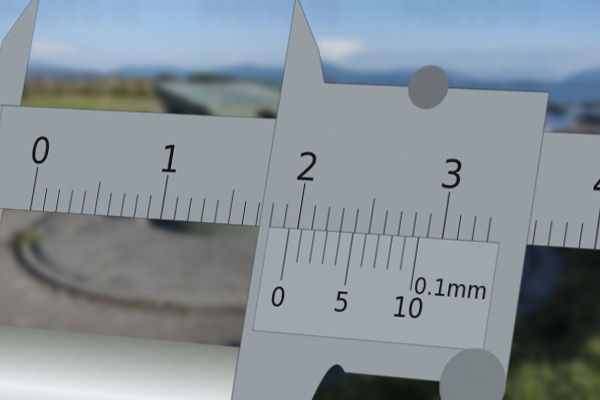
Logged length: 19.4
